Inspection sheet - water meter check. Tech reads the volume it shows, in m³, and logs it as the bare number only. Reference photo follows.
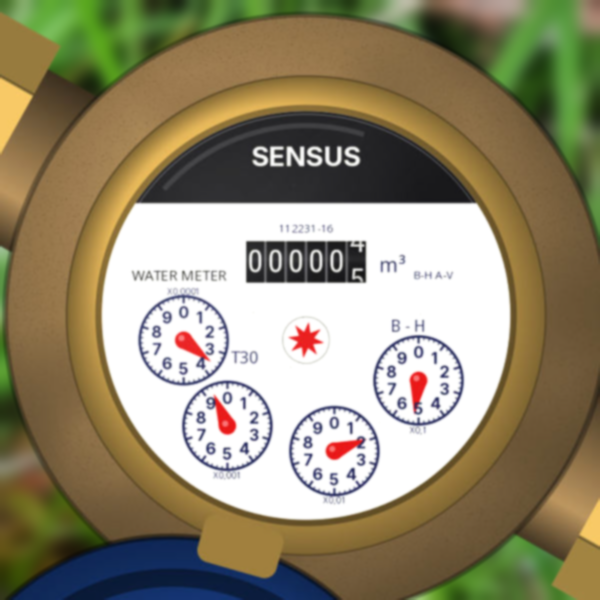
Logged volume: 4.5193
